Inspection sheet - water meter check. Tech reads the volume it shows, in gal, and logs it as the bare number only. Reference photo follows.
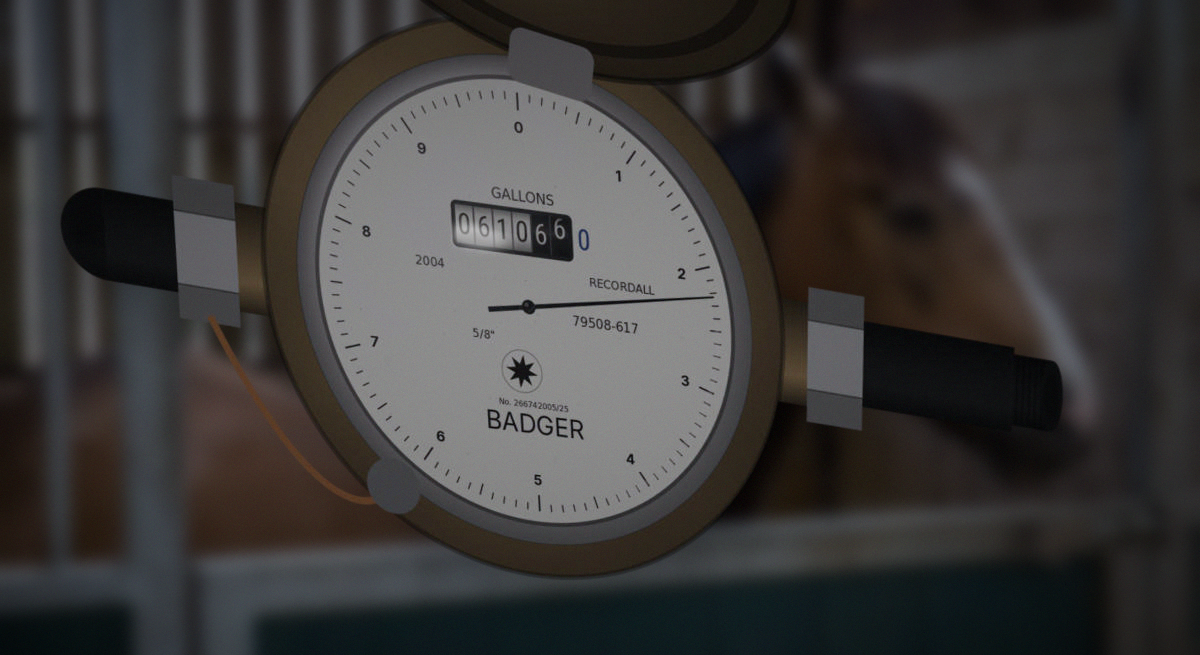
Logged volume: 610662.2
